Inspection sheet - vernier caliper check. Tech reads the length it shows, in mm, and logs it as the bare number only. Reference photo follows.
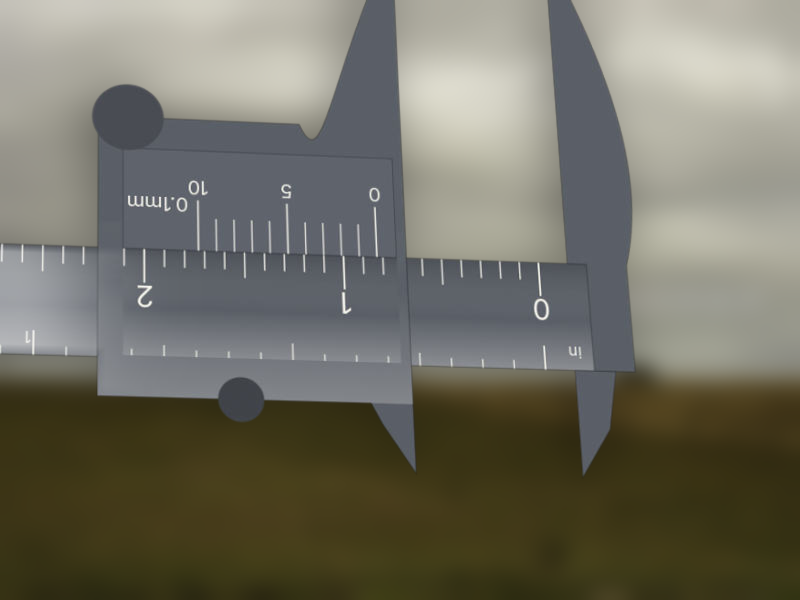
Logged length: 8.3
